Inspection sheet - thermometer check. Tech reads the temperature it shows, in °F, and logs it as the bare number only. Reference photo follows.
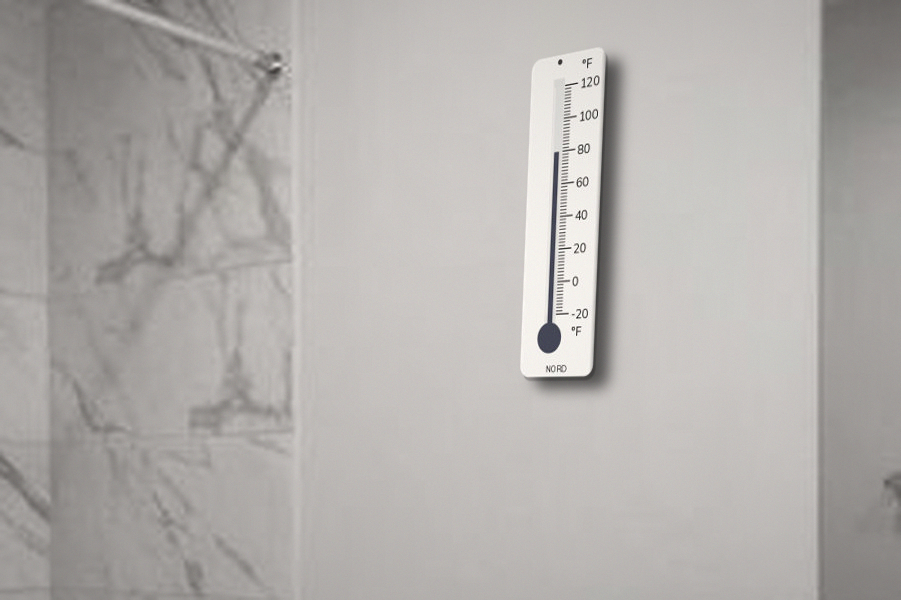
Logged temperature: 80
